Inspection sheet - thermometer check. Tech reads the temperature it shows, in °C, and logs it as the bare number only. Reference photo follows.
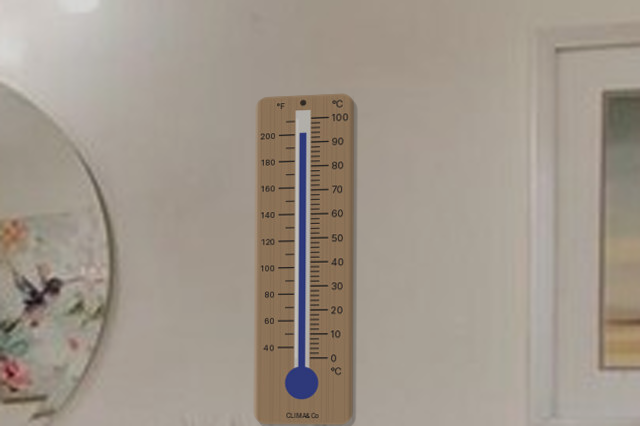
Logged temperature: 94
